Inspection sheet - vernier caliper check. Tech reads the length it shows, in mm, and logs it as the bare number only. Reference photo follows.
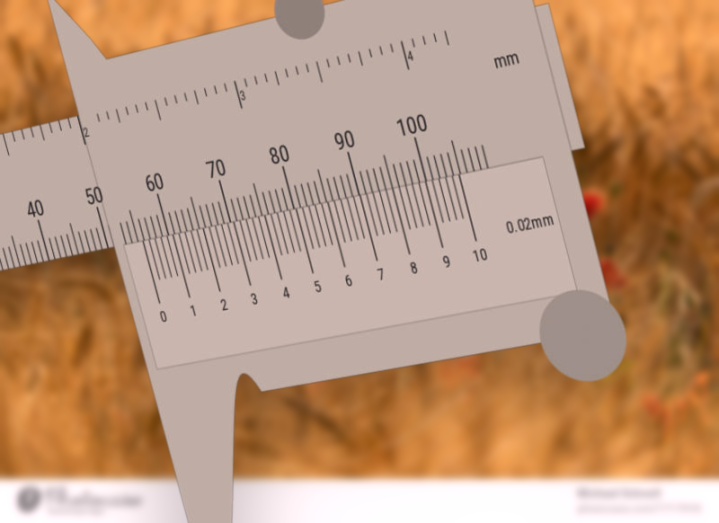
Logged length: 55.8
